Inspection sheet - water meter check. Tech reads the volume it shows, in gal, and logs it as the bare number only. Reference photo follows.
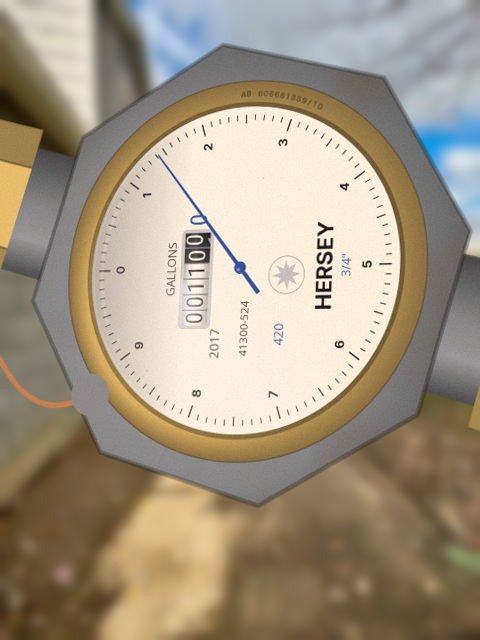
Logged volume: 11001.4
